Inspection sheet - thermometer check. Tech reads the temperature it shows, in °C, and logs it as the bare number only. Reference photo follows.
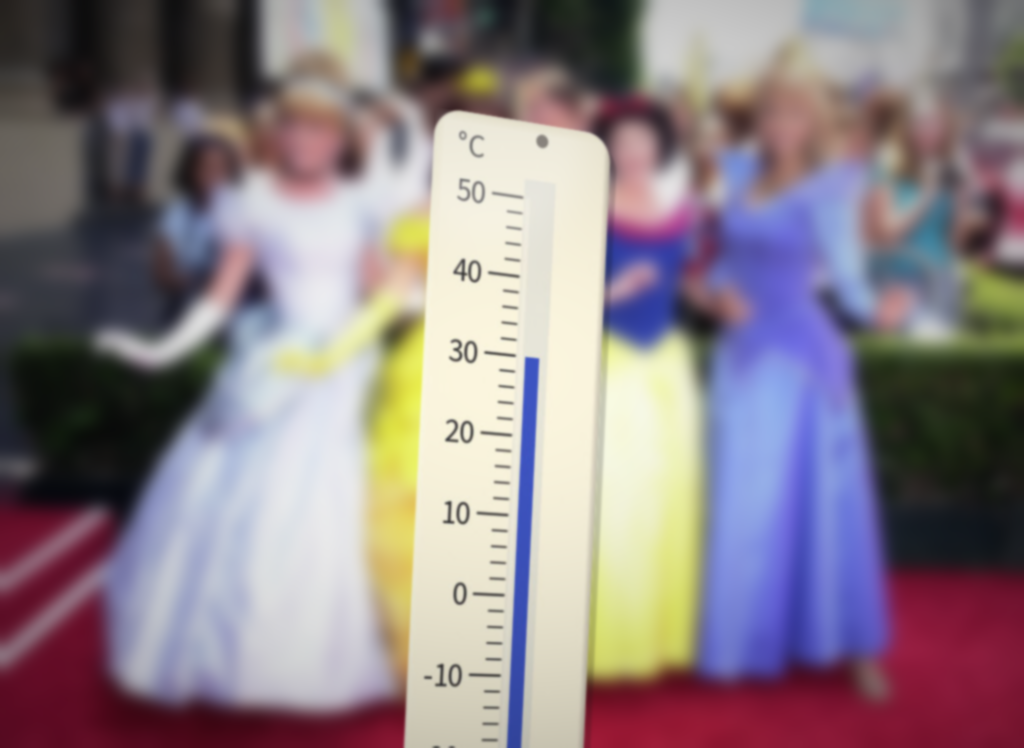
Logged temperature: 30
